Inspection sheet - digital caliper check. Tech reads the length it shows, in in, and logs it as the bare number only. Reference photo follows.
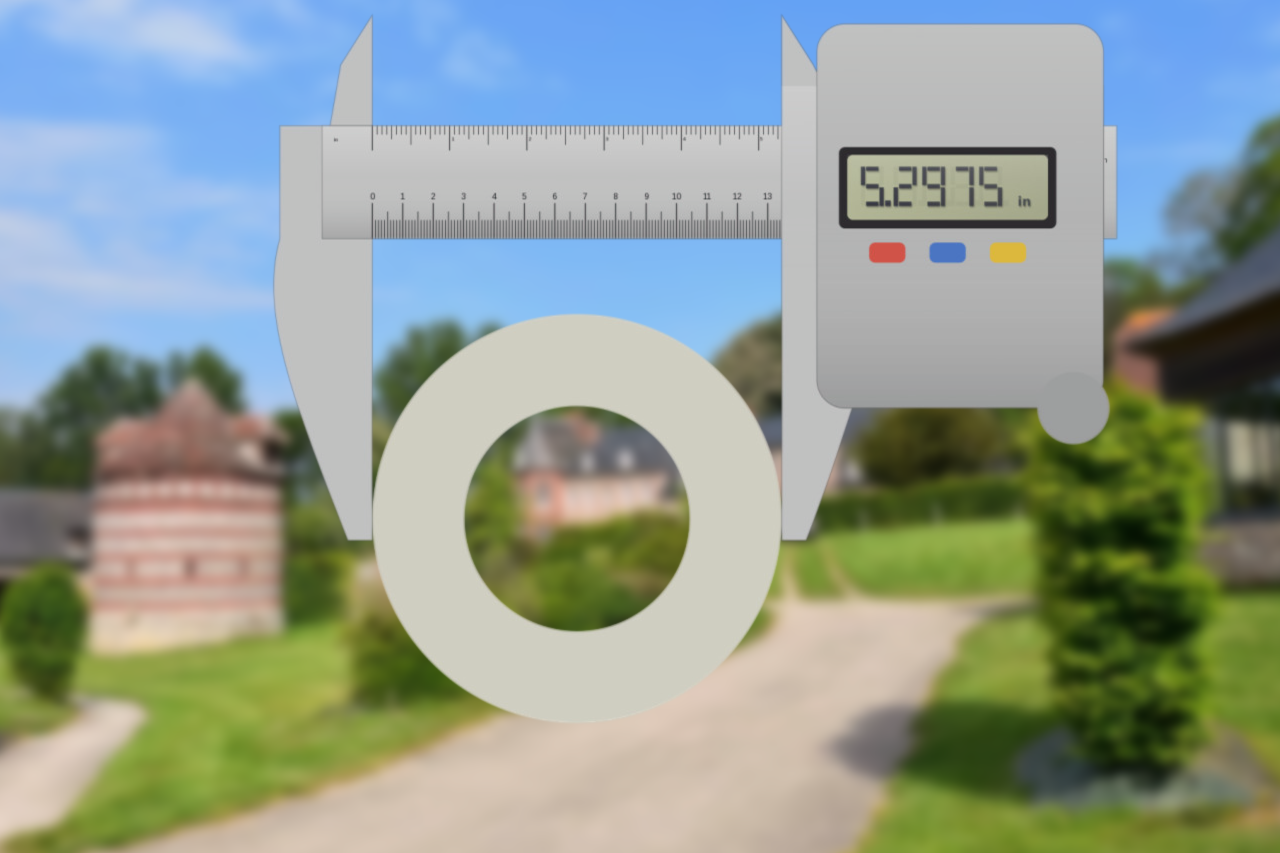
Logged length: 5.2975
